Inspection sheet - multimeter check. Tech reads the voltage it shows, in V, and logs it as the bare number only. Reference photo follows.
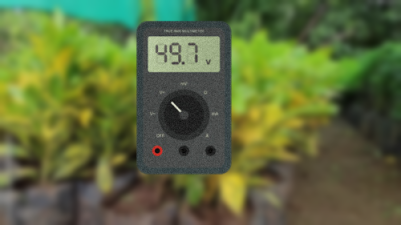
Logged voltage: 49.7
